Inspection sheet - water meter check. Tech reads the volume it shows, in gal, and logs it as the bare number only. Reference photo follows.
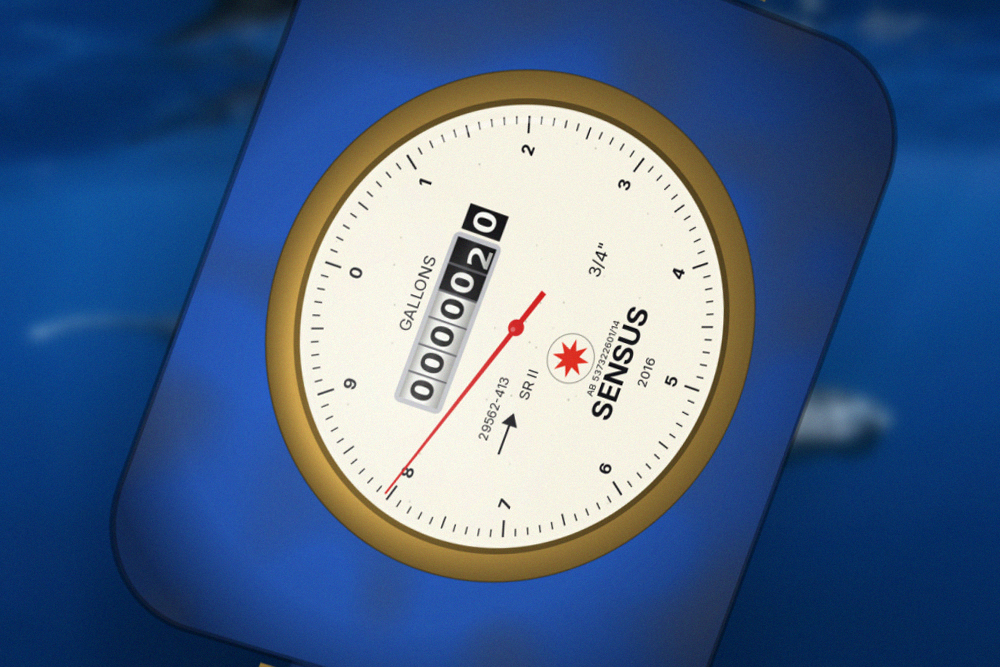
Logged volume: 18.0
